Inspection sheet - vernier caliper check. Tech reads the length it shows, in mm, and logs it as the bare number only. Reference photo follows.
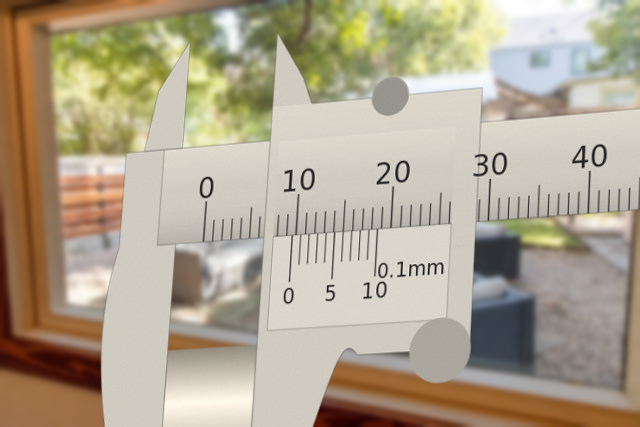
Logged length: 9.6
